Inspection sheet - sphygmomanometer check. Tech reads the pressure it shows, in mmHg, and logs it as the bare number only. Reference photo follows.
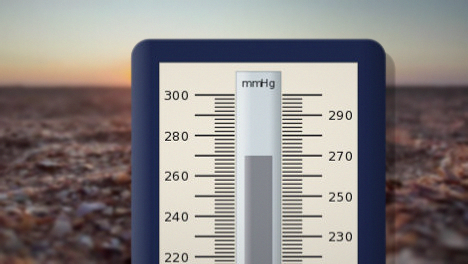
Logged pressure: 270
